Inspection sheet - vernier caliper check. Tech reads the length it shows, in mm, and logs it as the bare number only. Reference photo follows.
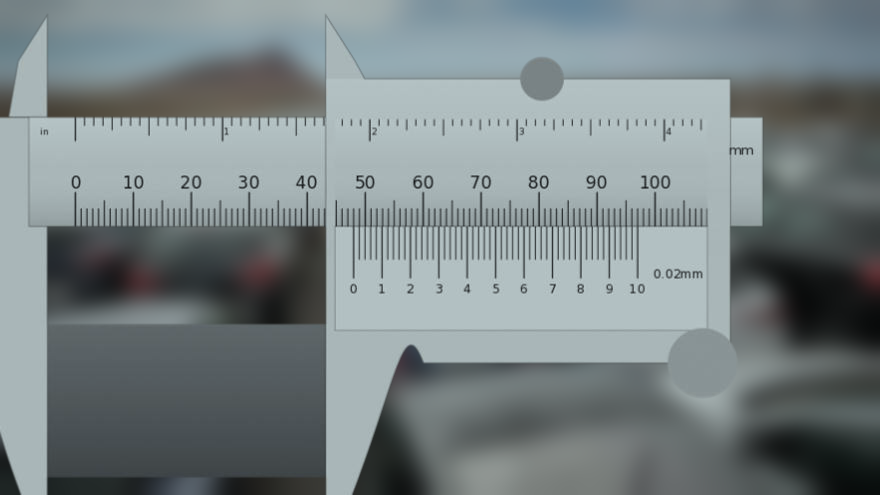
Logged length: 48.0
